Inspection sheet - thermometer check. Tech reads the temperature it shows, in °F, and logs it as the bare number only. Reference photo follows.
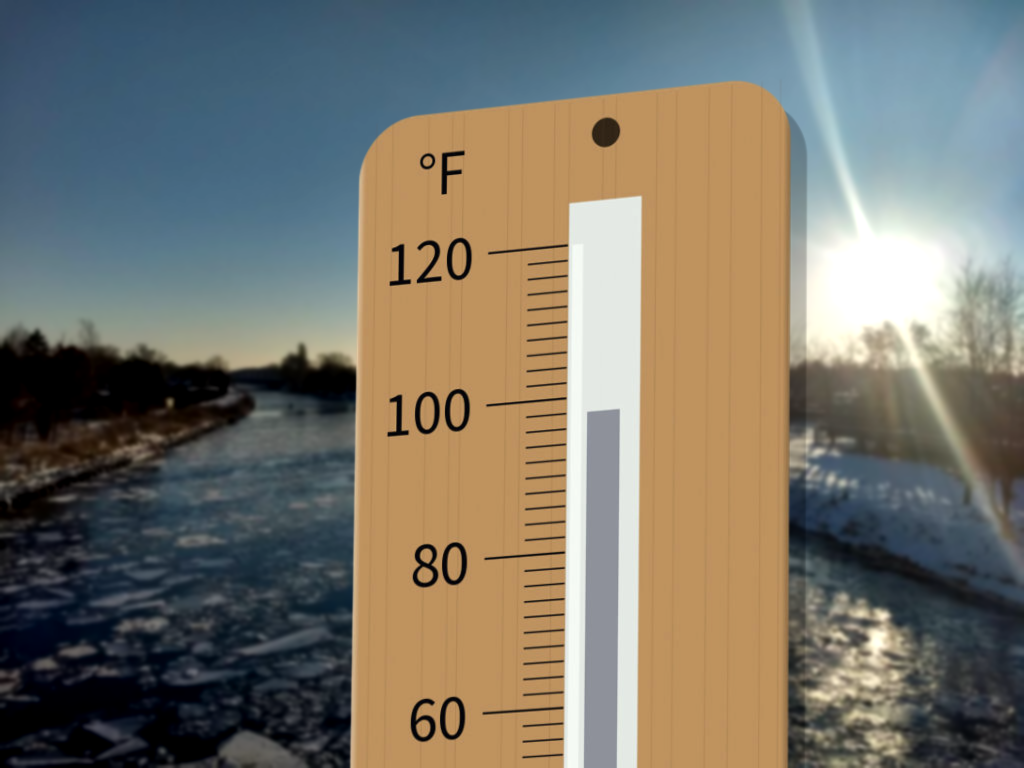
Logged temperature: 98
